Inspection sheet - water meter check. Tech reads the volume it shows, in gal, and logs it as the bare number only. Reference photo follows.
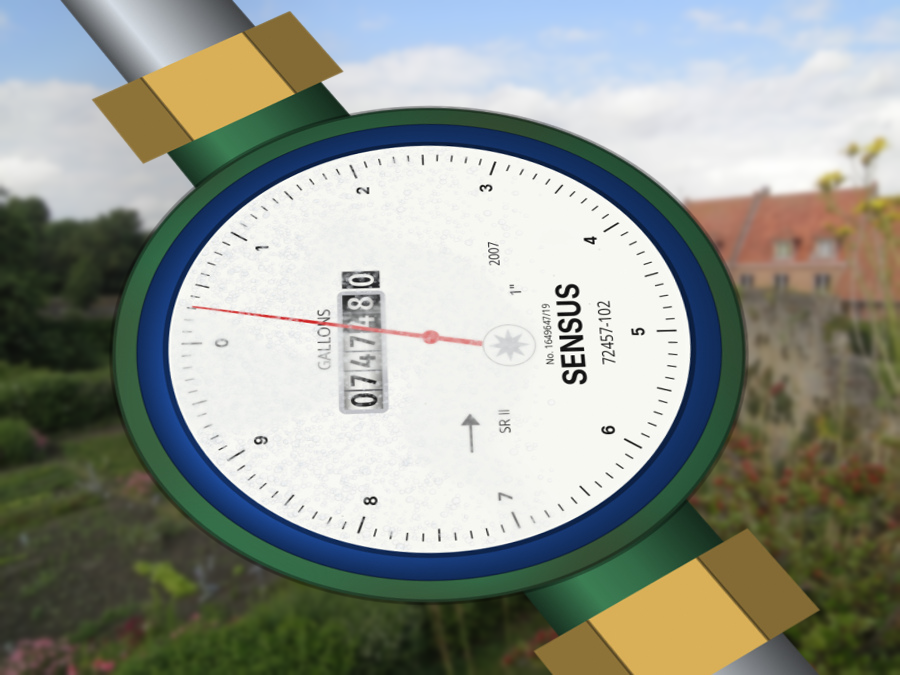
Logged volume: 747480.3
